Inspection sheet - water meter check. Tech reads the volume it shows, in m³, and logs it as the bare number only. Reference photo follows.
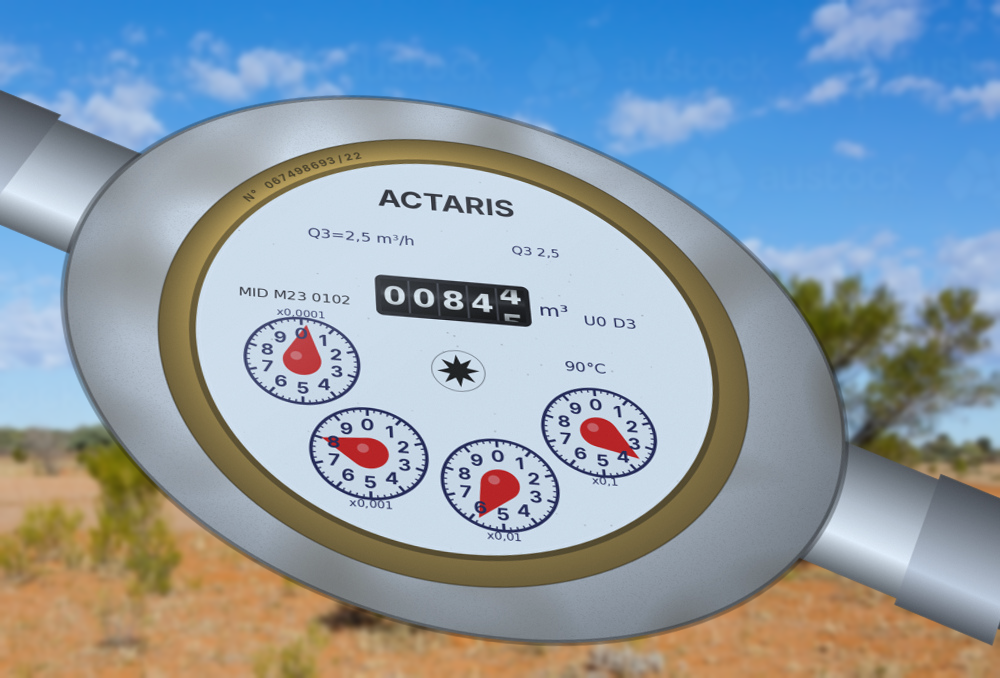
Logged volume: 844.3580
